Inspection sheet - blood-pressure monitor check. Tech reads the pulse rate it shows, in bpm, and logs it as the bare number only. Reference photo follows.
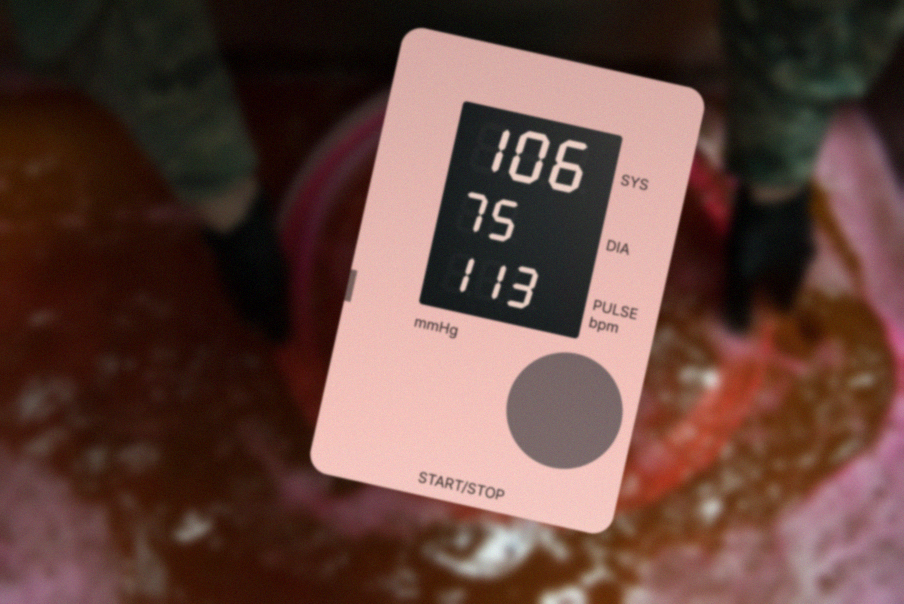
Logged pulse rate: 113
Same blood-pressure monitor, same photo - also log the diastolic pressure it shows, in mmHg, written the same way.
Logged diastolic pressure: 75
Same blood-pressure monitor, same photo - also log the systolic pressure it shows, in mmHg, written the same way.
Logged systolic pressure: 106
